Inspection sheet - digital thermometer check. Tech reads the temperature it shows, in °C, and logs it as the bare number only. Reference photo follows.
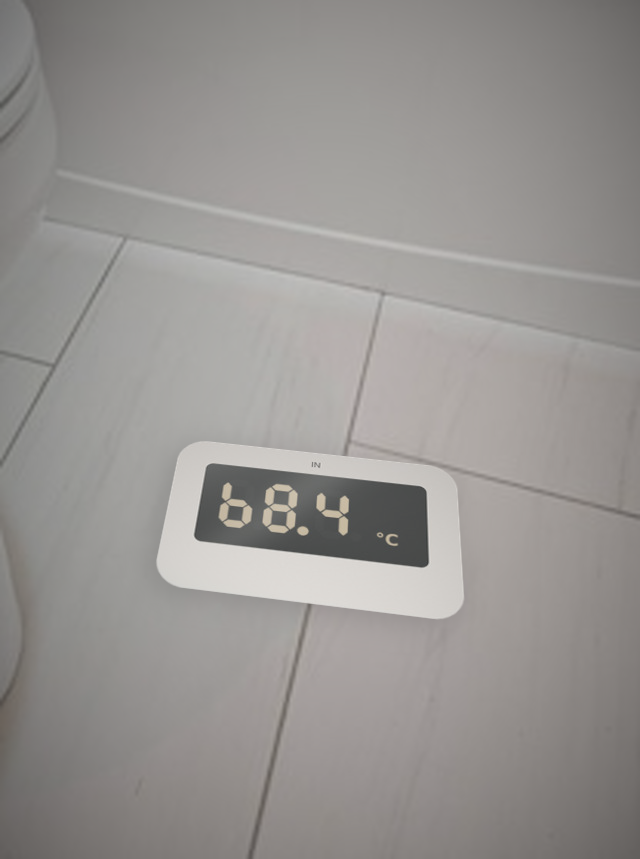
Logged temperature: 68.4
